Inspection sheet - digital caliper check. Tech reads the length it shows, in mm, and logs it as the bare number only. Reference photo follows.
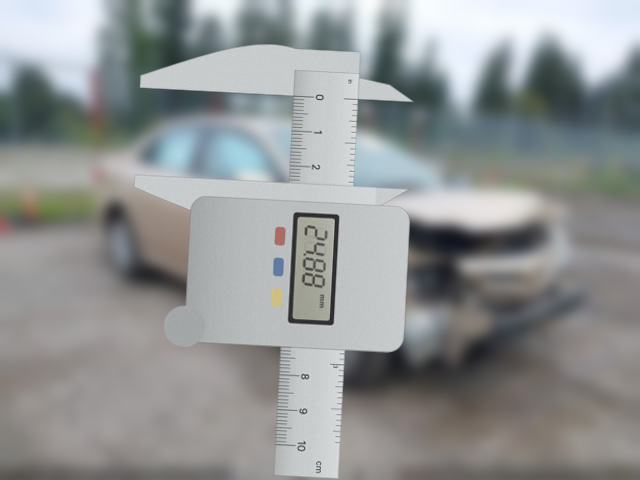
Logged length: 24.88
